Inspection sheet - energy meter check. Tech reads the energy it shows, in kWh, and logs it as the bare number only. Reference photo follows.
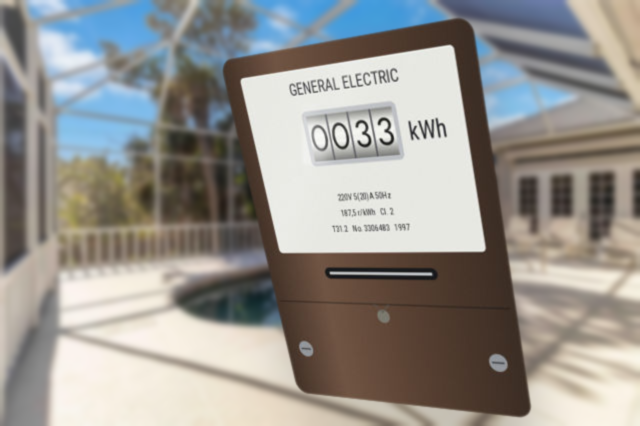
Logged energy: 33
